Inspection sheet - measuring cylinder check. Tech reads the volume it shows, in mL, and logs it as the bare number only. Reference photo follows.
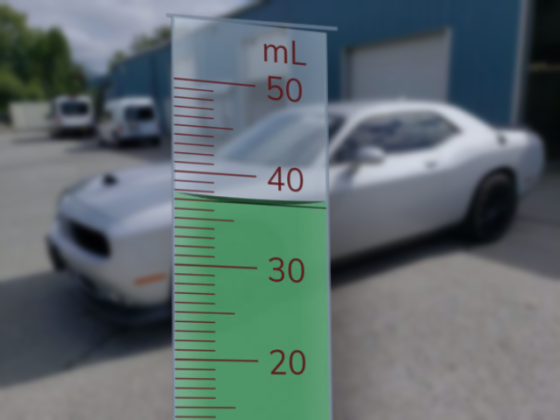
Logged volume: 37
